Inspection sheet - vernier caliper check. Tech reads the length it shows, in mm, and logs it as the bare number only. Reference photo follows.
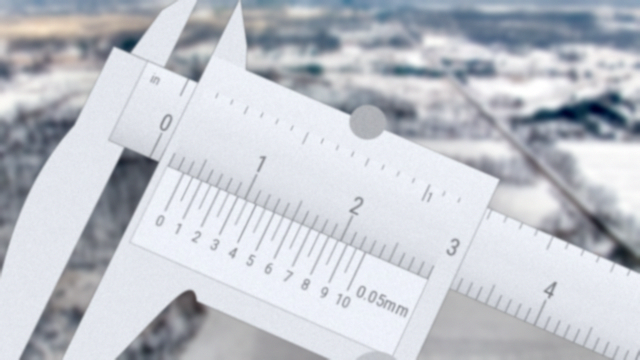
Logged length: 3.6
